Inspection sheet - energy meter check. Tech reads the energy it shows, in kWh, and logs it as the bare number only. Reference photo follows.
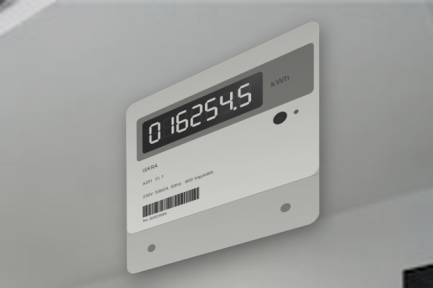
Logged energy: 16254.5
